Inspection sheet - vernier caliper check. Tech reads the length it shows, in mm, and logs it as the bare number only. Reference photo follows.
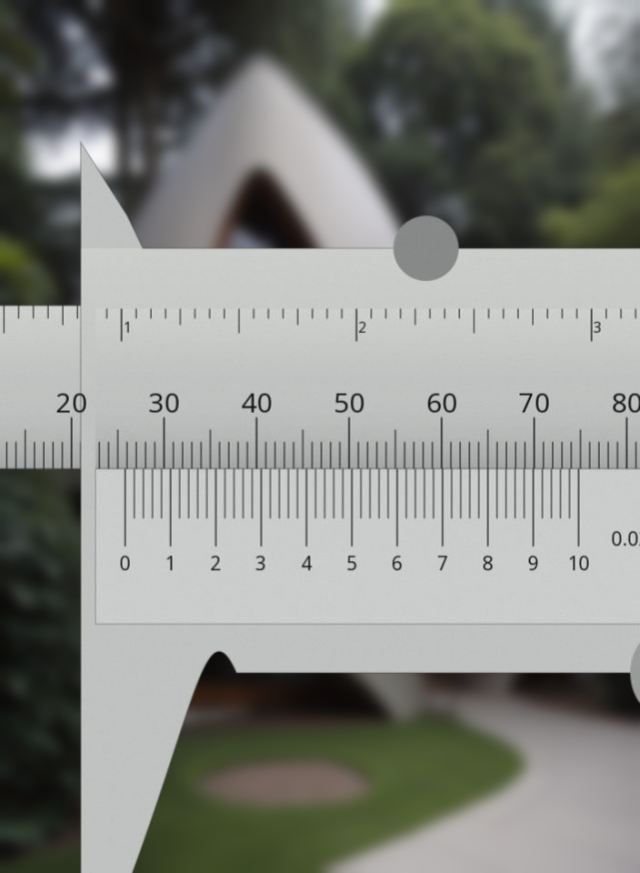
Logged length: 25.8
